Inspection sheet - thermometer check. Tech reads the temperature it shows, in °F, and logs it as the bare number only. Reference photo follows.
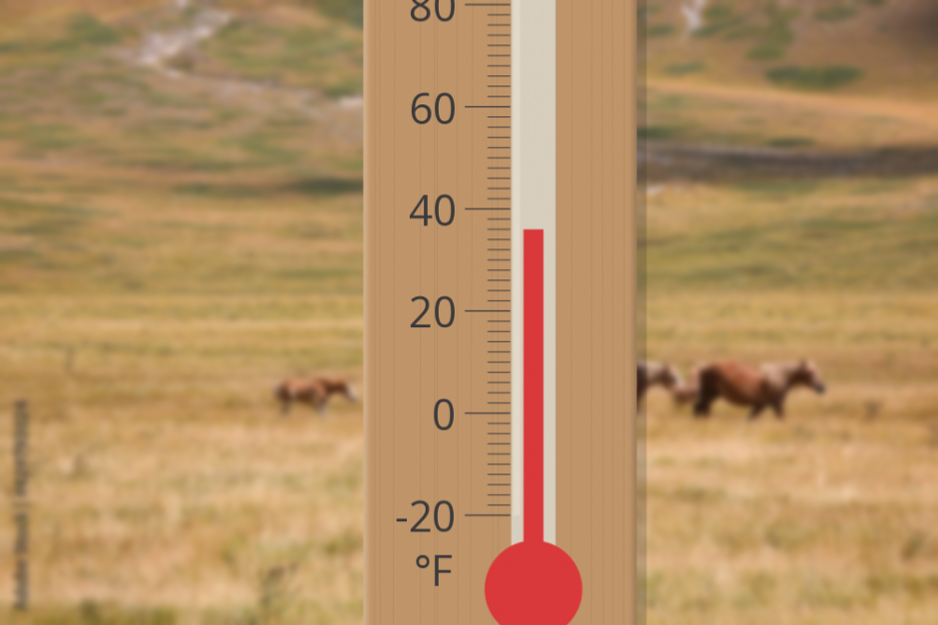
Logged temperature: 36
